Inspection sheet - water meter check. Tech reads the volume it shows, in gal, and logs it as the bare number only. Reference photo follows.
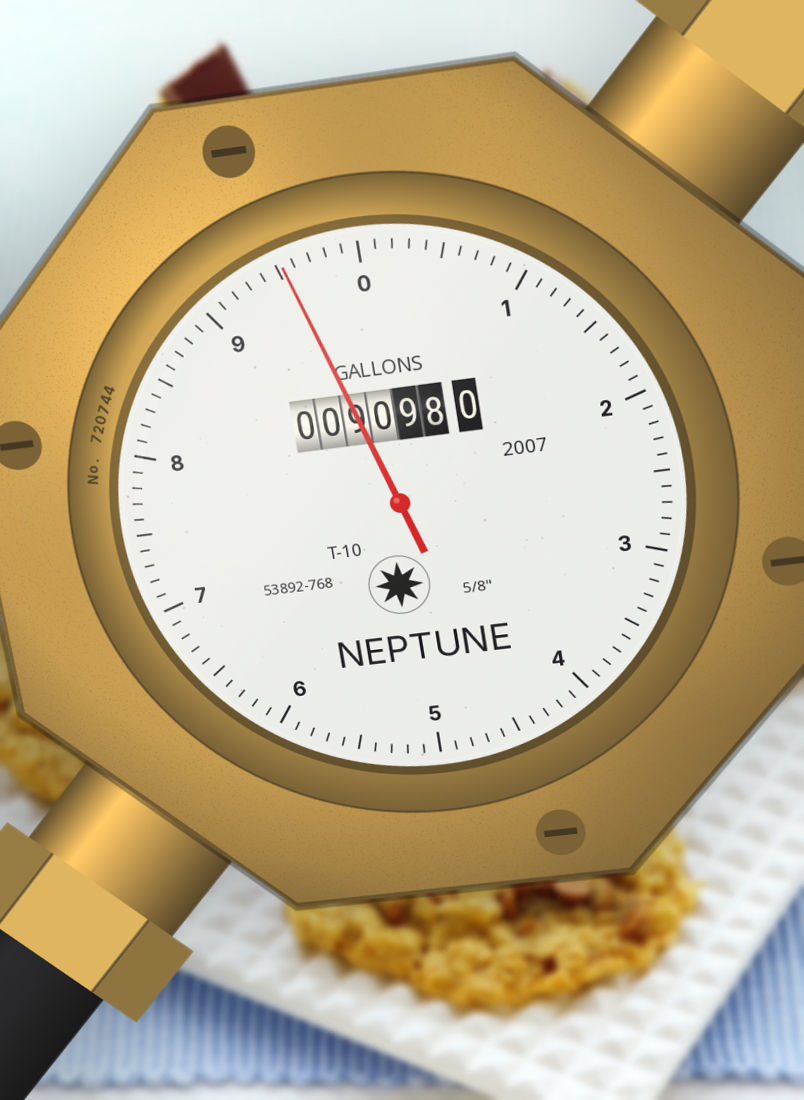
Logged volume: 90979.5
